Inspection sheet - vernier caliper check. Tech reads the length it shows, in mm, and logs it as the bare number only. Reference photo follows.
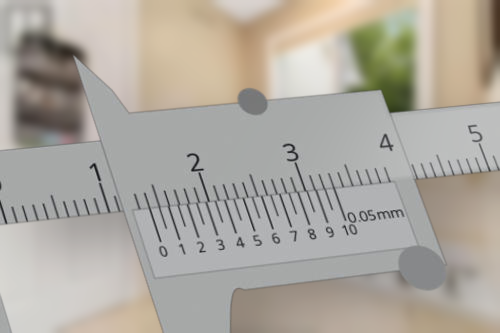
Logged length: 14.0
